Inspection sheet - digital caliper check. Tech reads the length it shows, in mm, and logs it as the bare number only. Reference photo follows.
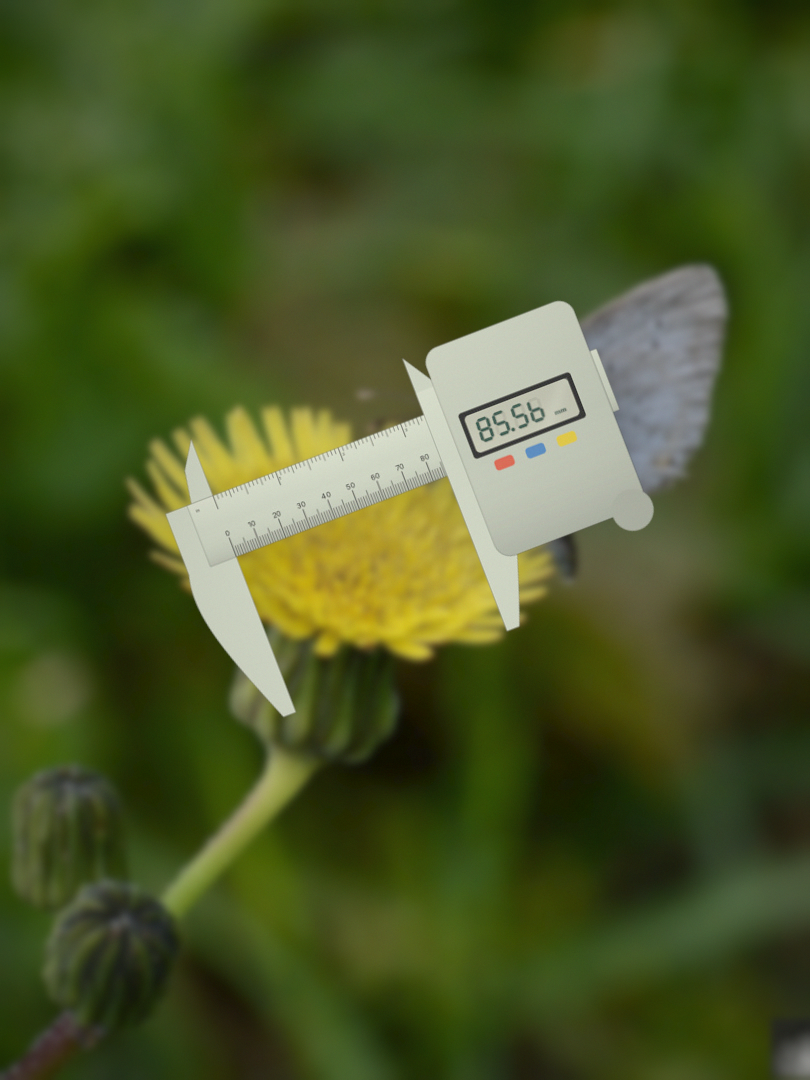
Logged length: 85.56
